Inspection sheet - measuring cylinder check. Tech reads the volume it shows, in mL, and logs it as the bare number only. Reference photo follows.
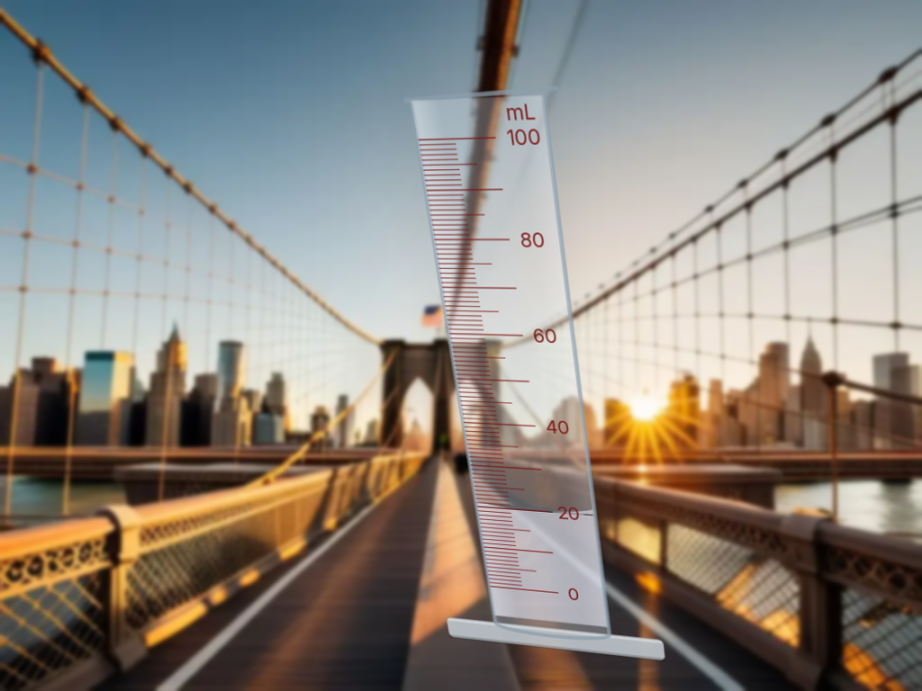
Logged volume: 20
